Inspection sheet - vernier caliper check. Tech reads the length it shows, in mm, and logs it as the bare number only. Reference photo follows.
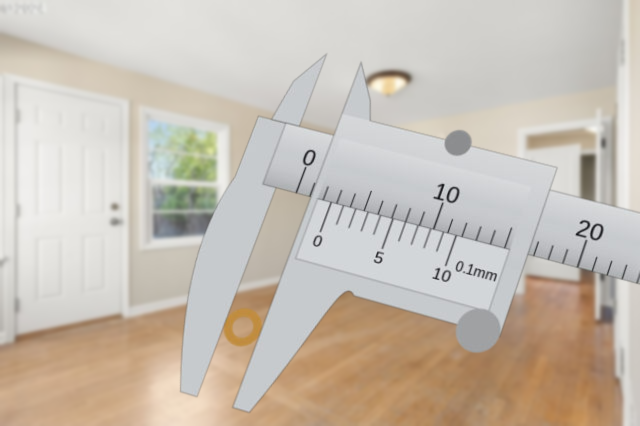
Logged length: 2.6
